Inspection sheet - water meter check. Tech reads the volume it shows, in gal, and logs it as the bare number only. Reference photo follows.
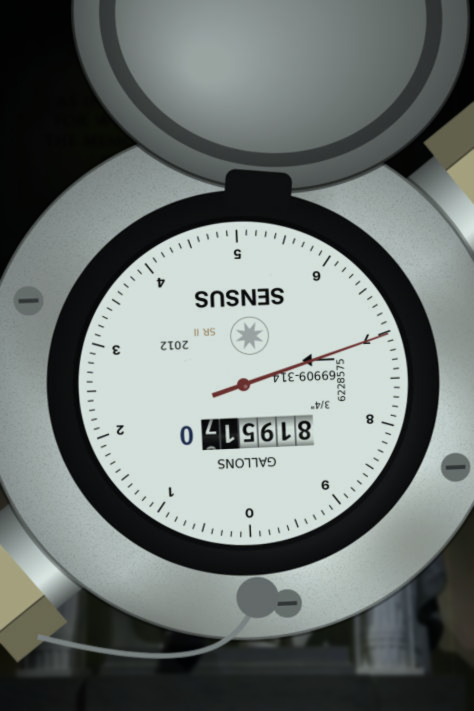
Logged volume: 8195167.0
